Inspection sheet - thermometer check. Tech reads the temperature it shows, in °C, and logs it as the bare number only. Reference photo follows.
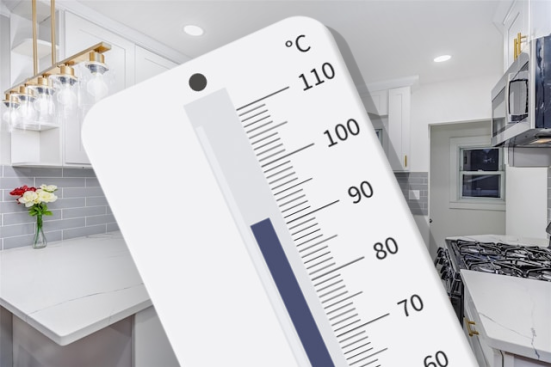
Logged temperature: 92
